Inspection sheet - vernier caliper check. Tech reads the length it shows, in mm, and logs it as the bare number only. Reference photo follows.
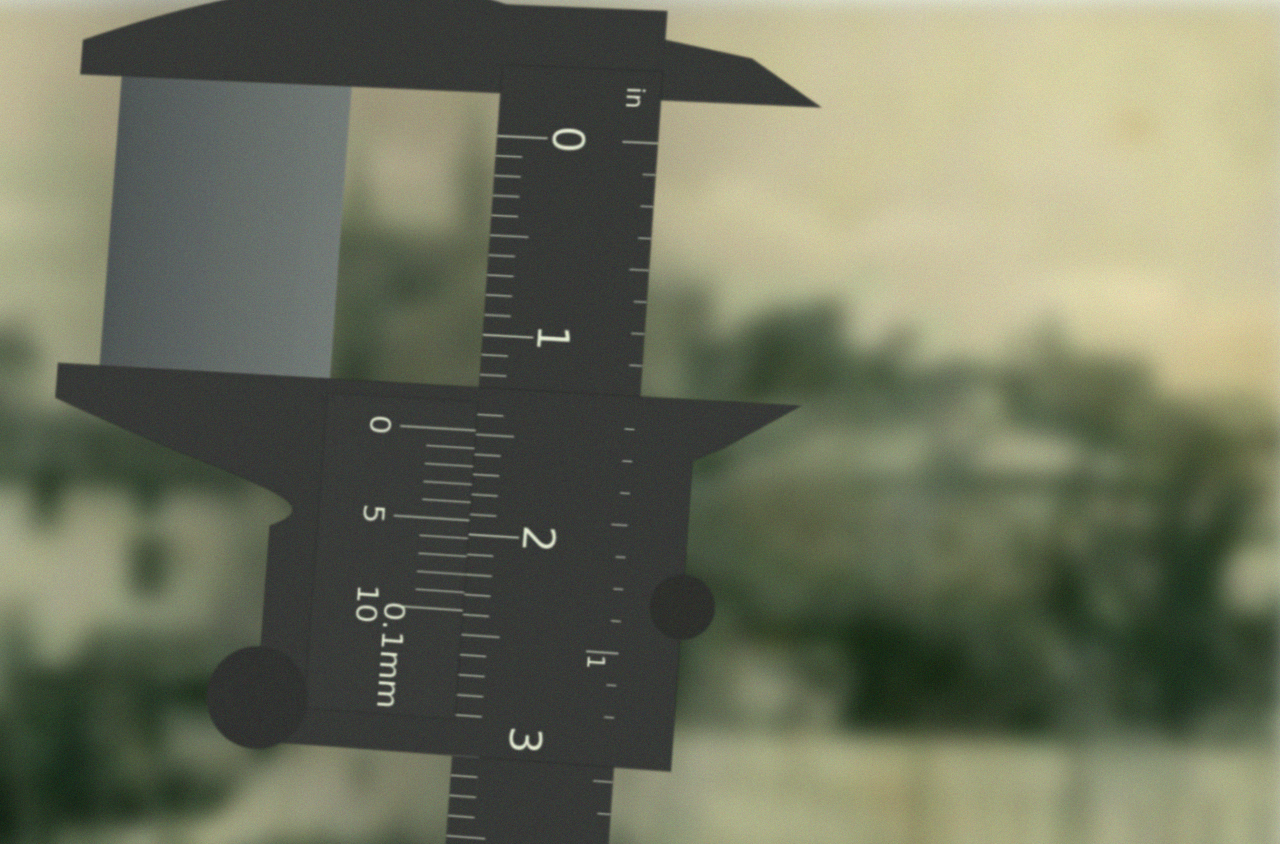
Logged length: 14.8
